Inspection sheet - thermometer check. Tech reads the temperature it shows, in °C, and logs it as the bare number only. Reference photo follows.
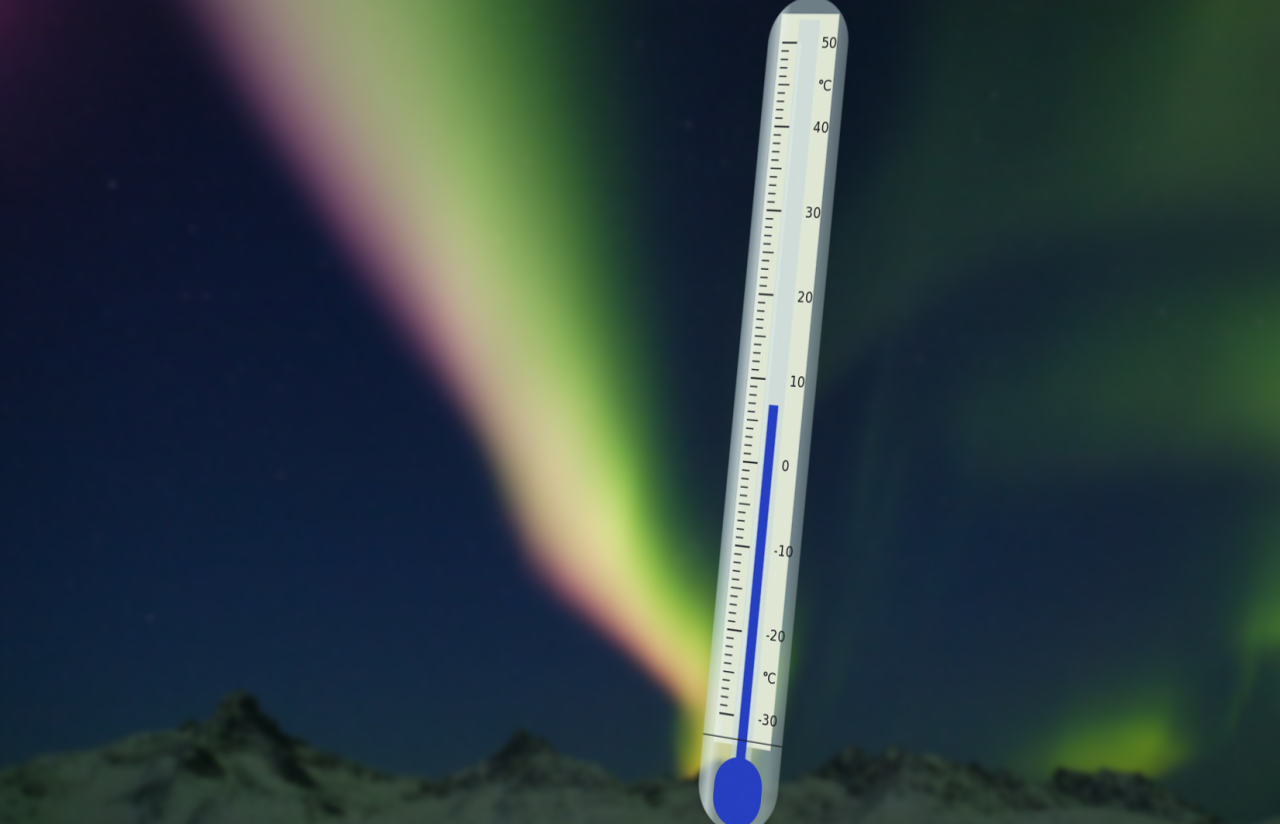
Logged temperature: 7
